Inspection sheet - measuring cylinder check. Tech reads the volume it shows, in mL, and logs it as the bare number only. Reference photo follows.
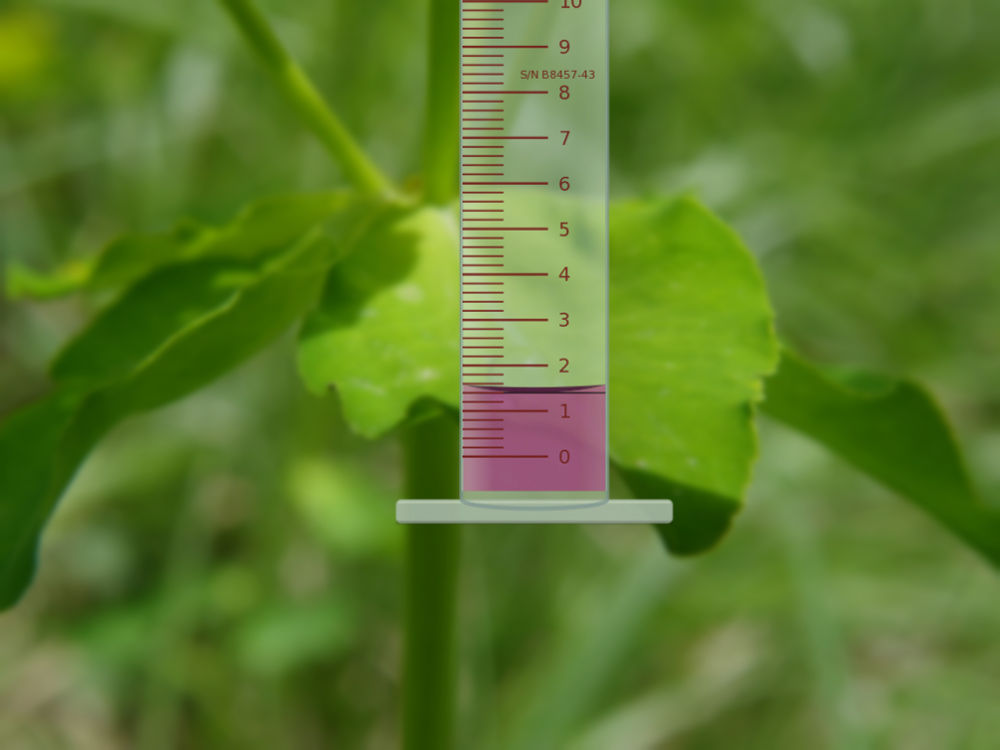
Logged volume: 1.4
